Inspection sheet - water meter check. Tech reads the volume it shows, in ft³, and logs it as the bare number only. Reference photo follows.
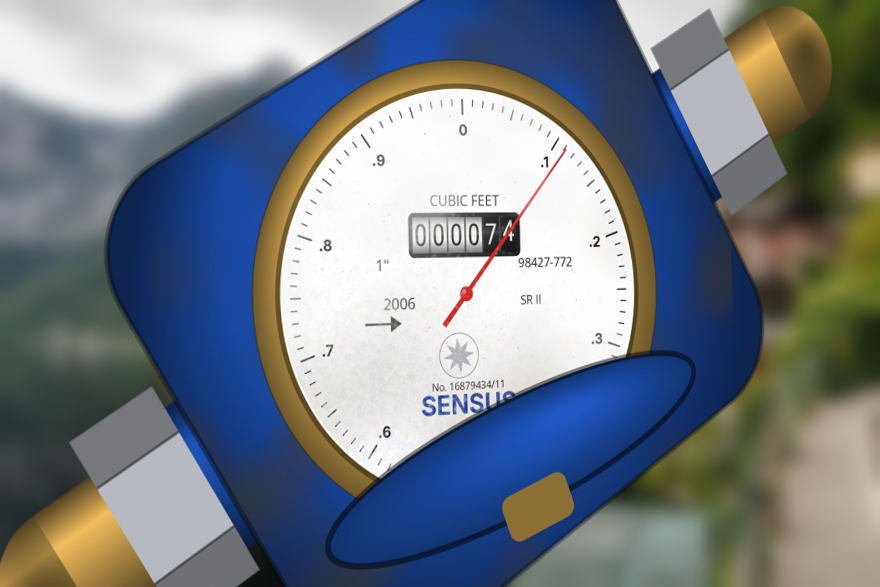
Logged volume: 74.11
